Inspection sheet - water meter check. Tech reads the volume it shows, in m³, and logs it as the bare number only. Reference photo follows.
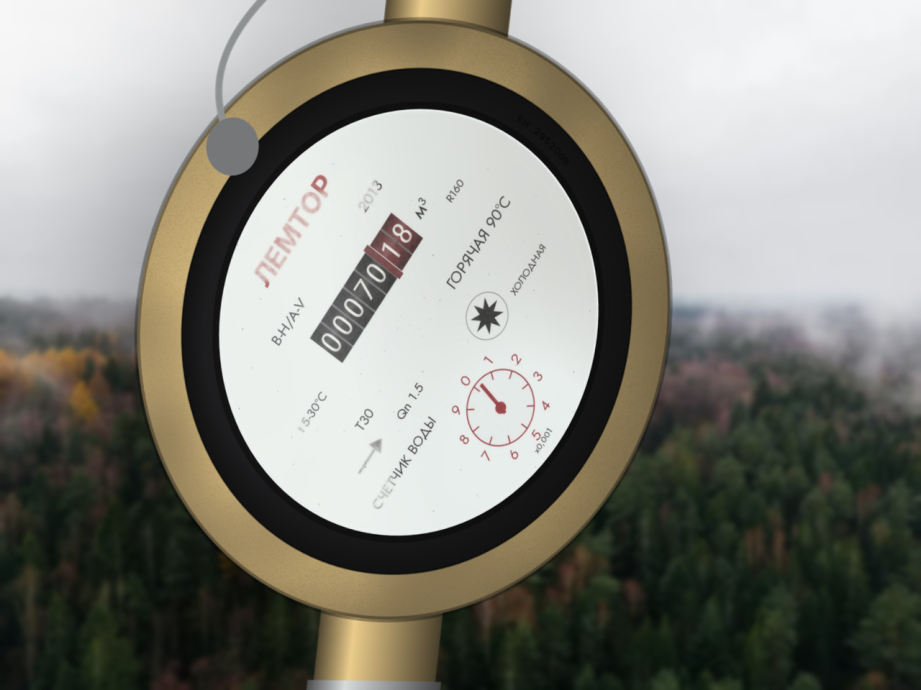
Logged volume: 70.180
